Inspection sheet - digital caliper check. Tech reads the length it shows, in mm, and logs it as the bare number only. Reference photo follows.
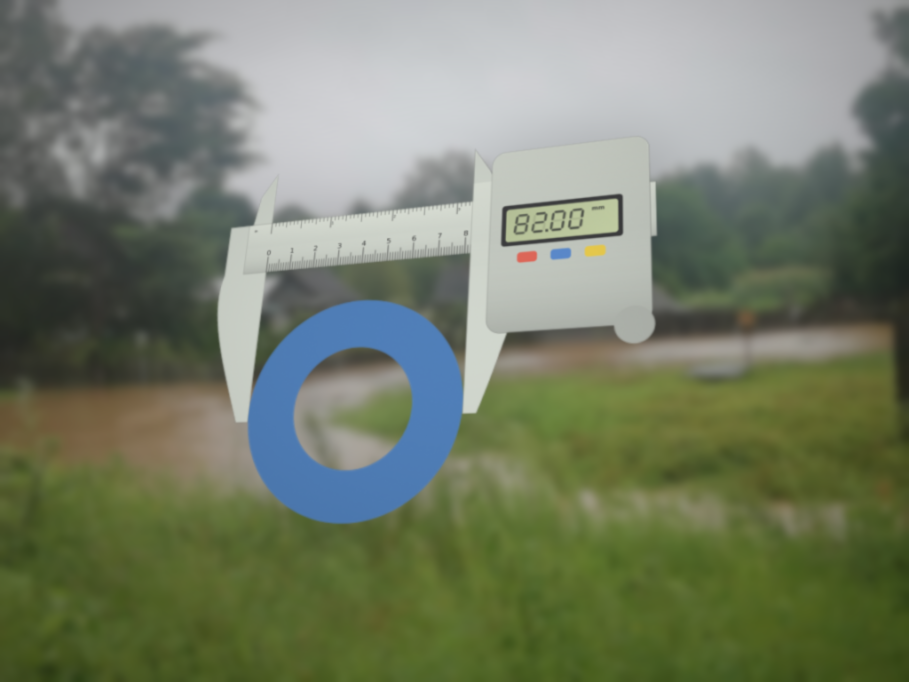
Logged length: 82.00
